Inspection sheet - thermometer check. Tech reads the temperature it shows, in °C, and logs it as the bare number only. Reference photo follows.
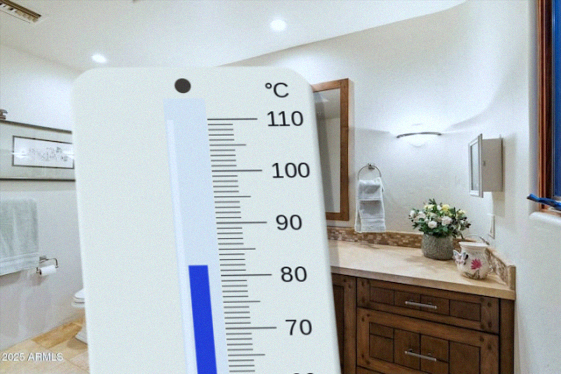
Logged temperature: 82
